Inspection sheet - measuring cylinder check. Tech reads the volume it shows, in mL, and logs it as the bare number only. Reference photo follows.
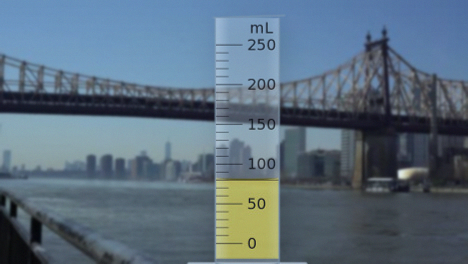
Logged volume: 80
